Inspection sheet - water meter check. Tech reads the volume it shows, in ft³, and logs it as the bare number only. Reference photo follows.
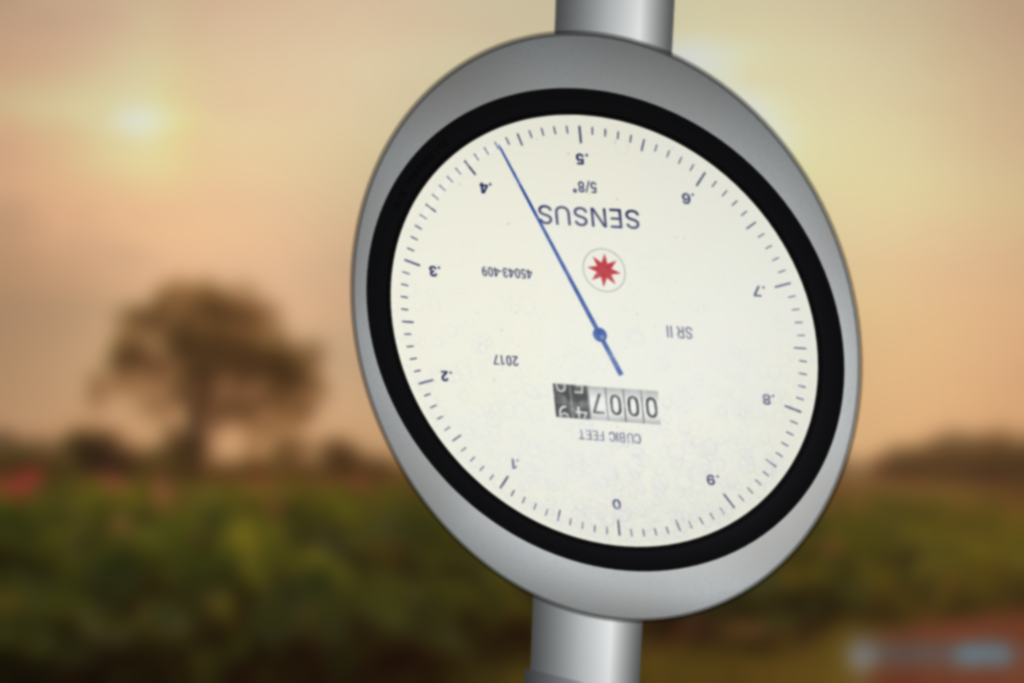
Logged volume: 749.43
